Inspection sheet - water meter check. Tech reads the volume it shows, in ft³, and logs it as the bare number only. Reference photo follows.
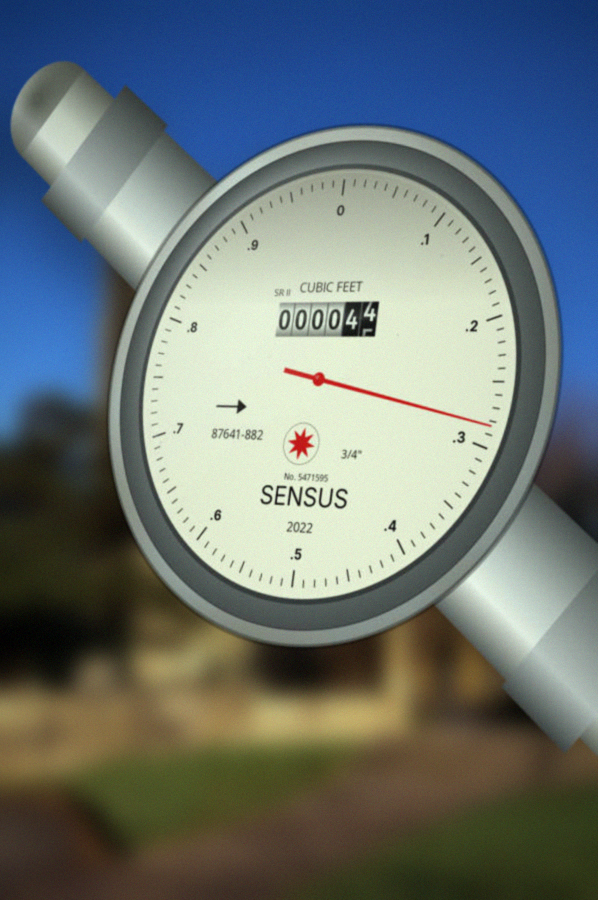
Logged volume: 44.28
